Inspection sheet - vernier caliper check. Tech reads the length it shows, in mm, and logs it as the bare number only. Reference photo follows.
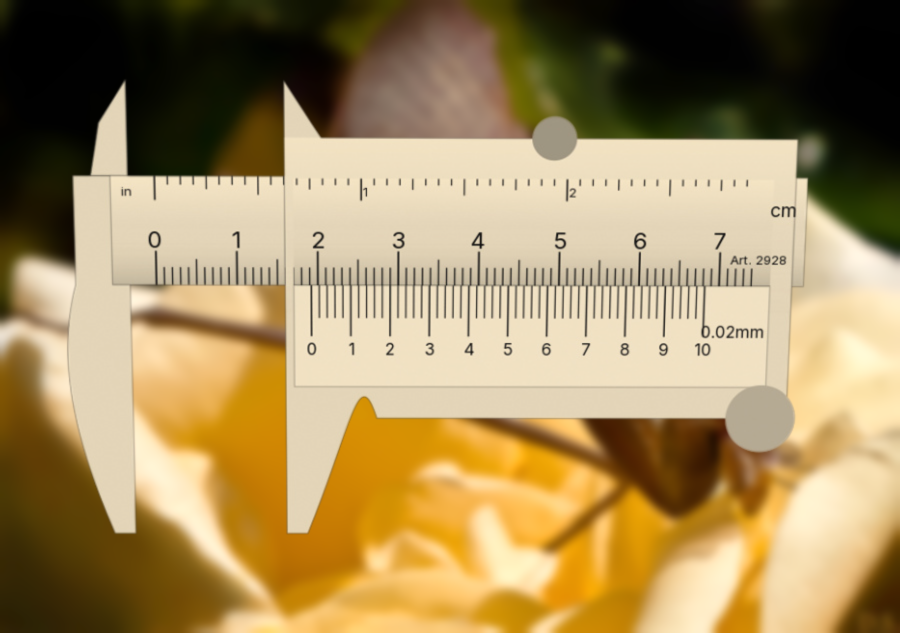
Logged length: 19.2
